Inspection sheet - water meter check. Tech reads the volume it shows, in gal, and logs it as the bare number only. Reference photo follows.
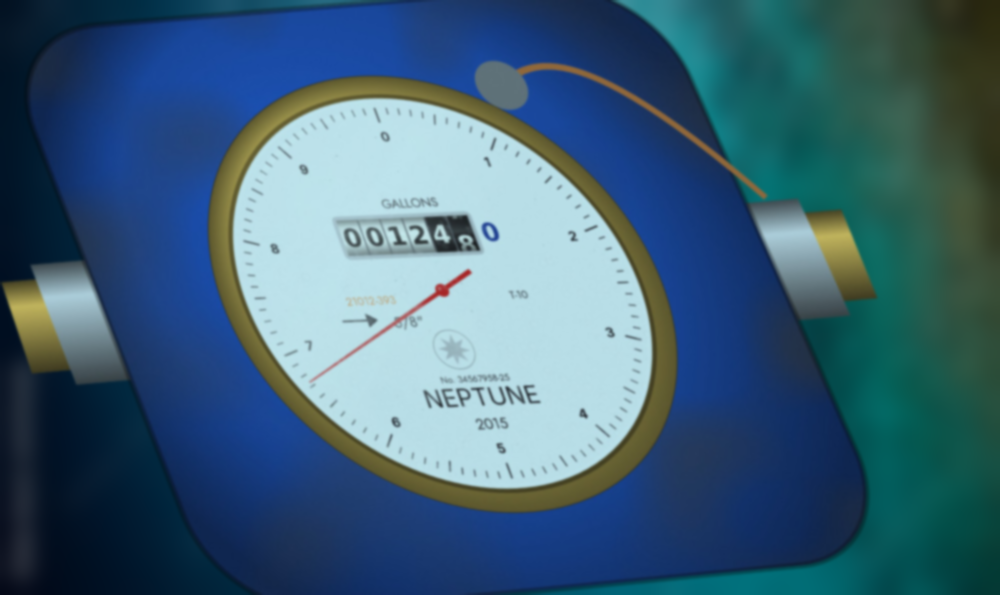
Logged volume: 12476.7
